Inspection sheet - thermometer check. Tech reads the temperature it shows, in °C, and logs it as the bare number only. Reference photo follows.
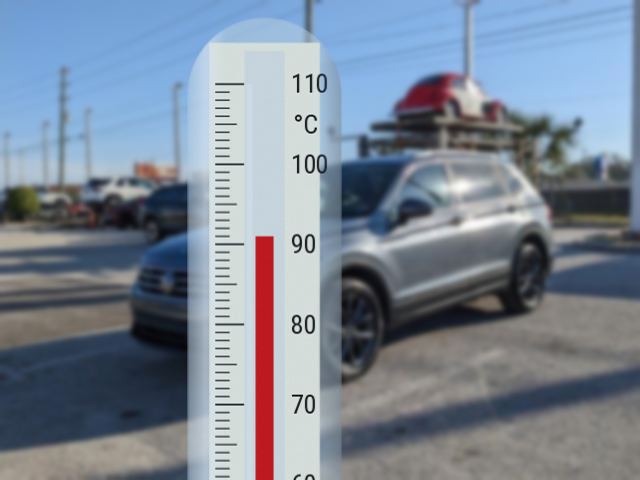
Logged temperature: 91
